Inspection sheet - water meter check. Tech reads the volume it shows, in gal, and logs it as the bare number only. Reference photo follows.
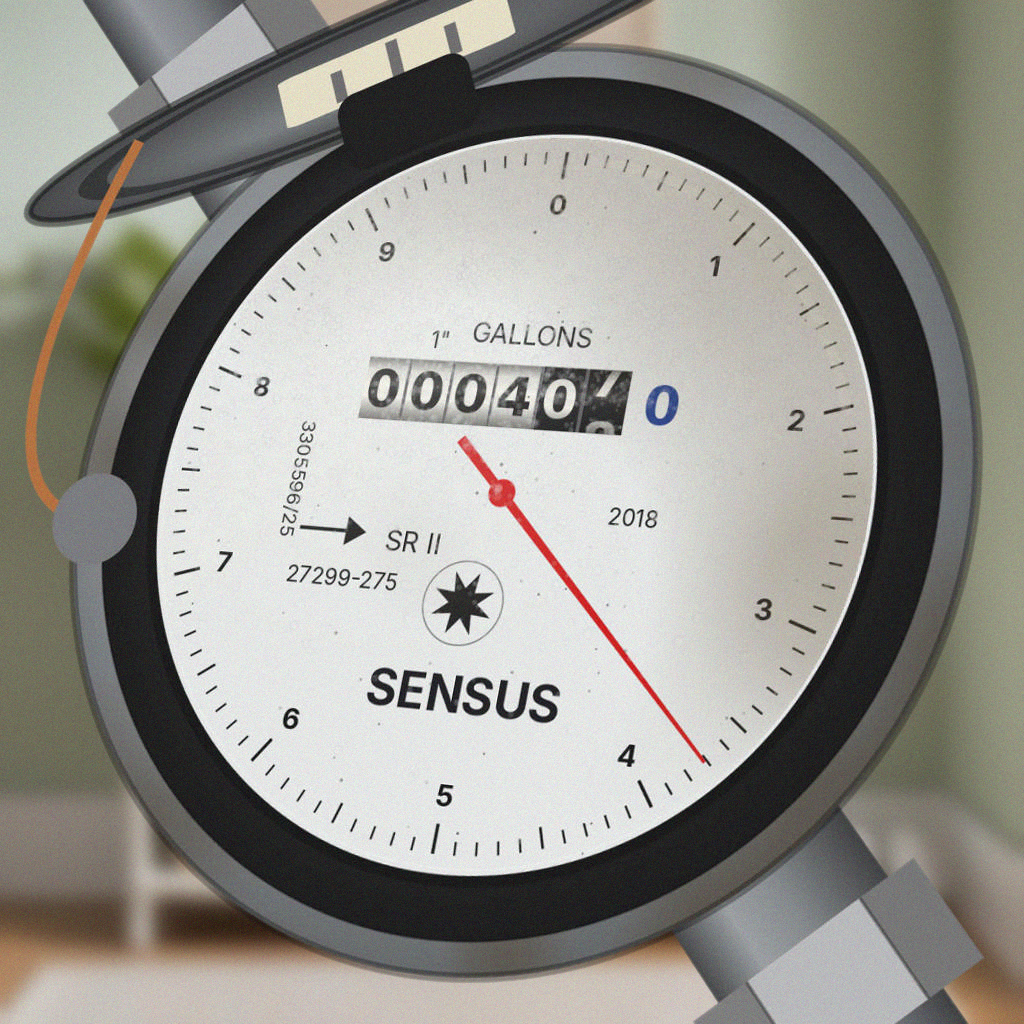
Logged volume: 4073.7
